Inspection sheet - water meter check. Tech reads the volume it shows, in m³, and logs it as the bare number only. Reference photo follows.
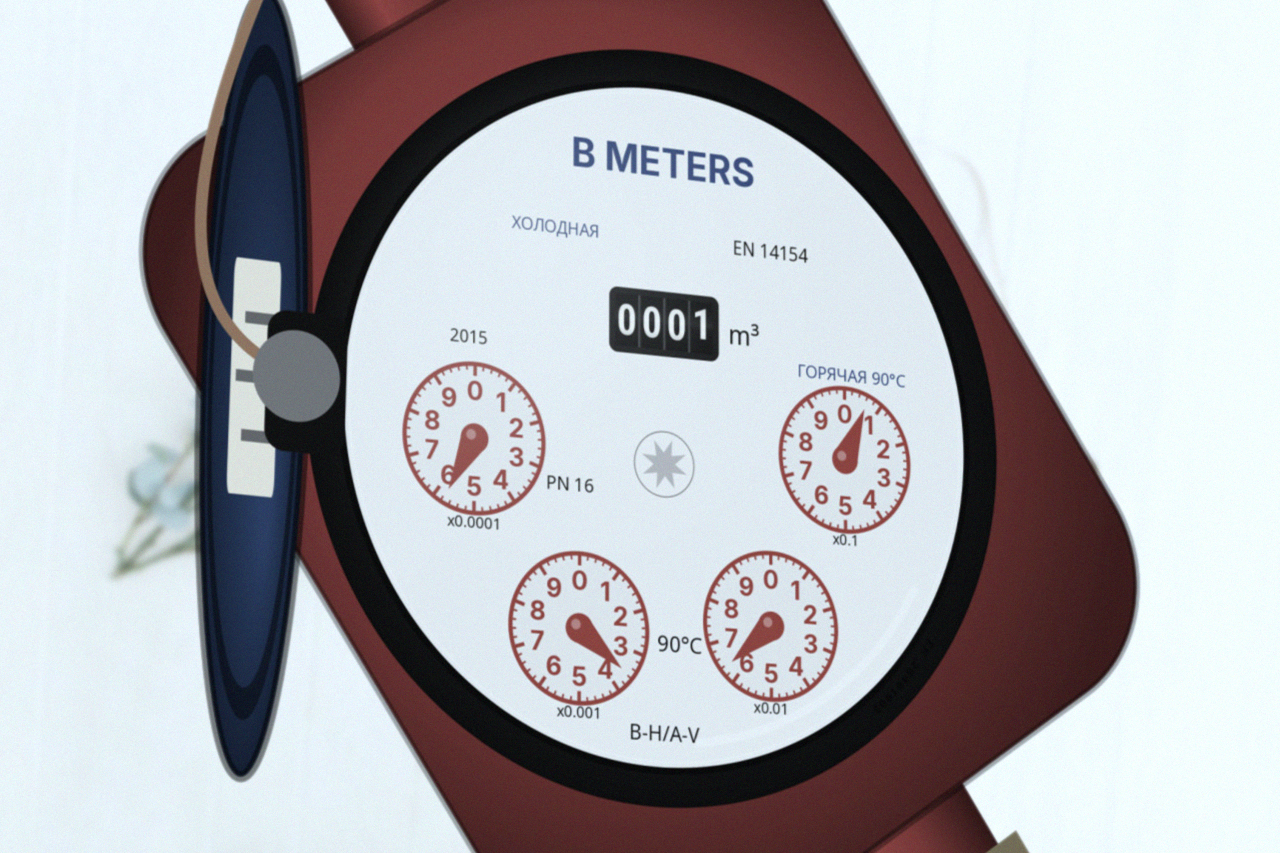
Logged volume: 1.0635
